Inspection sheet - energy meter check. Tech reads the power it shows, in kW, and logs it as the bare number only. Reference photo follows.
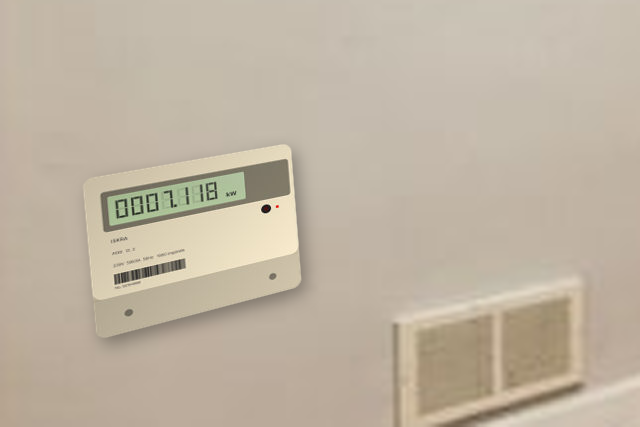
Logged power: 7.118
